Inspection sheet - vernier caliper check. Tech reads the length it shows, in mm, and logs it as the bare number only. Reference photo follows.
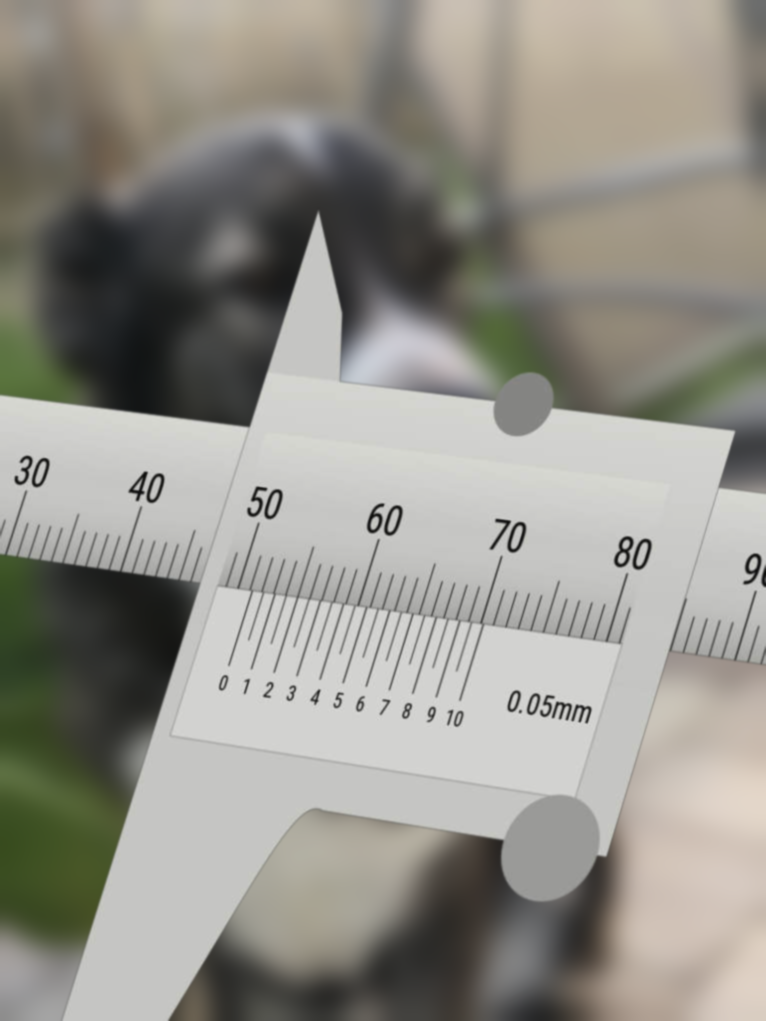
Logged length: 51.2
